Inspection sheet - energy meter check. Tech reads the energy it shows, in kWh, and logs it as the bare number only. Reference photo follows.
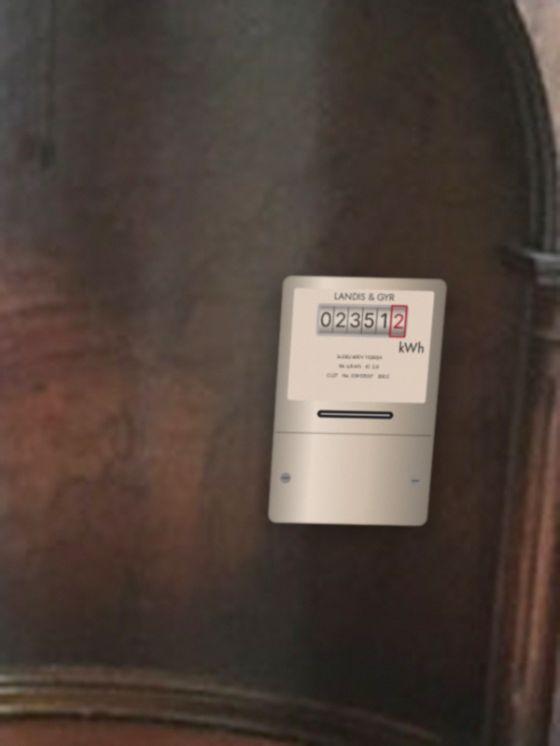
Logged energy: 2351.2
